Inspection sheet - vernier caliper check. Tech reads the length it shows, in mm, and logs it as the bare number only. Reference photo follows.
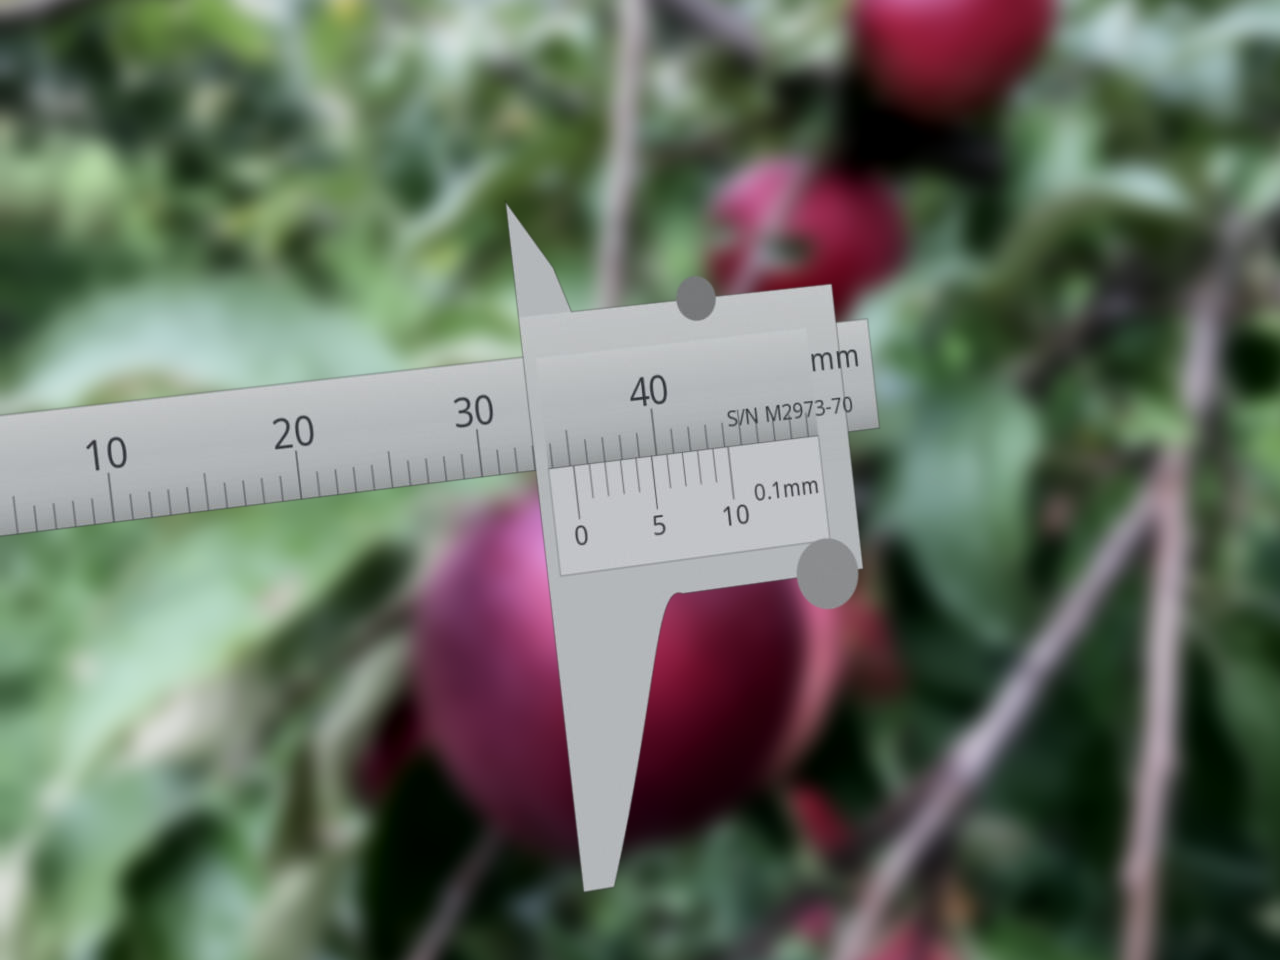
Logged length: 35.2
